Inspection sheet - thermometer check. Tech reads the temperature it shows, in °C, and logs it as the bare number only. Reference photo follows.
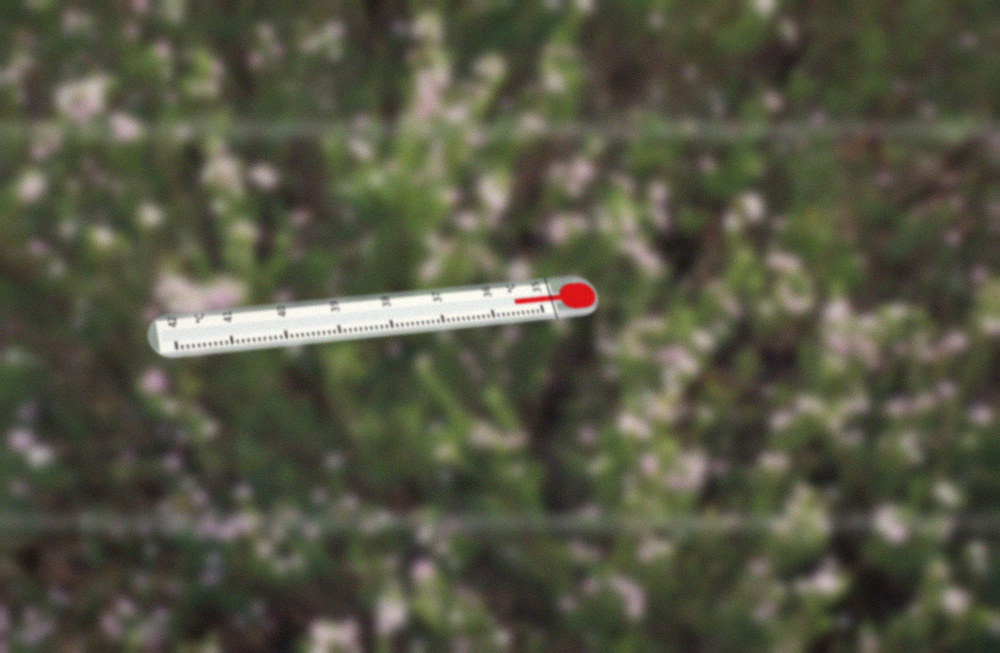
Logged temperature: 35.5
